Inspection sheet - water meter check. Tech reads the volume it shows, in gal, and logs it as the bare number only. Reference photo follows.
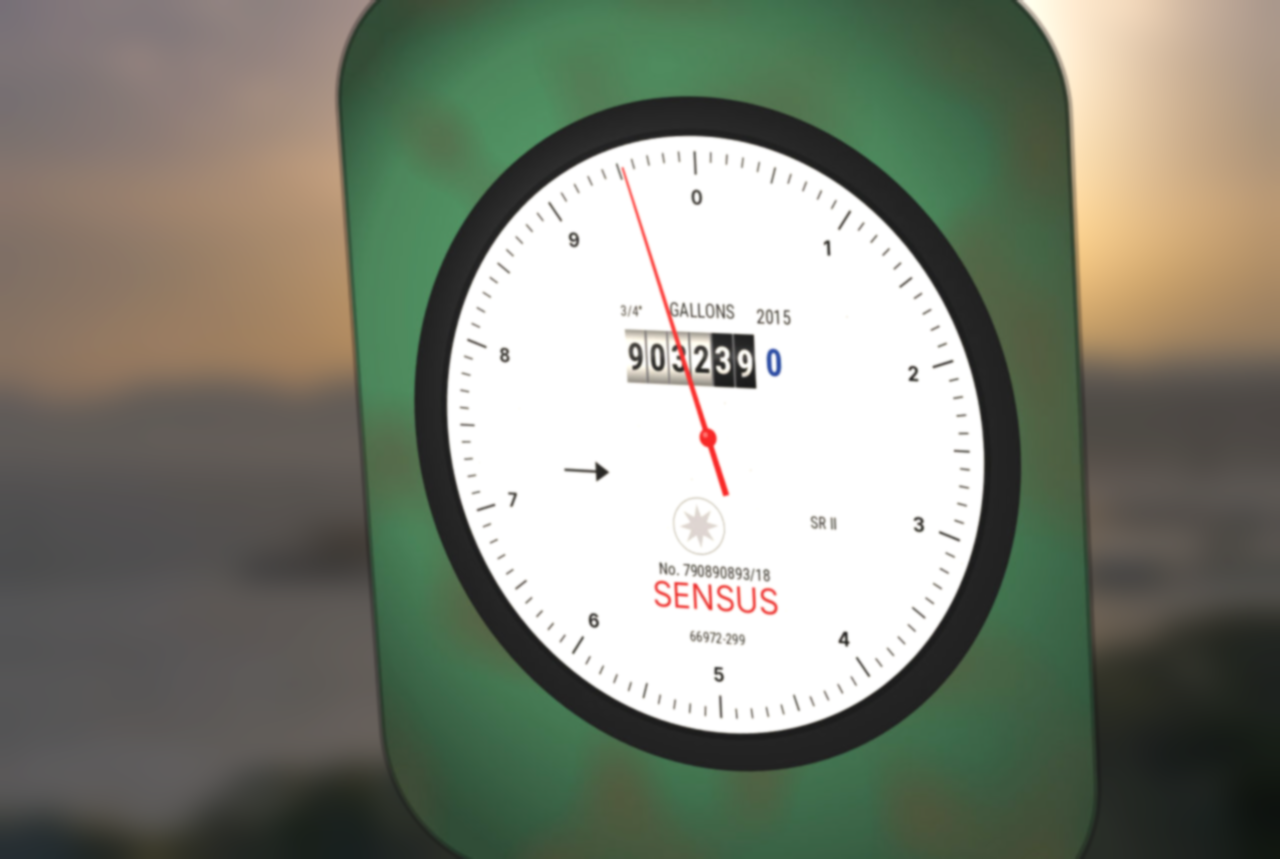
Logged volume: 9032389.5
